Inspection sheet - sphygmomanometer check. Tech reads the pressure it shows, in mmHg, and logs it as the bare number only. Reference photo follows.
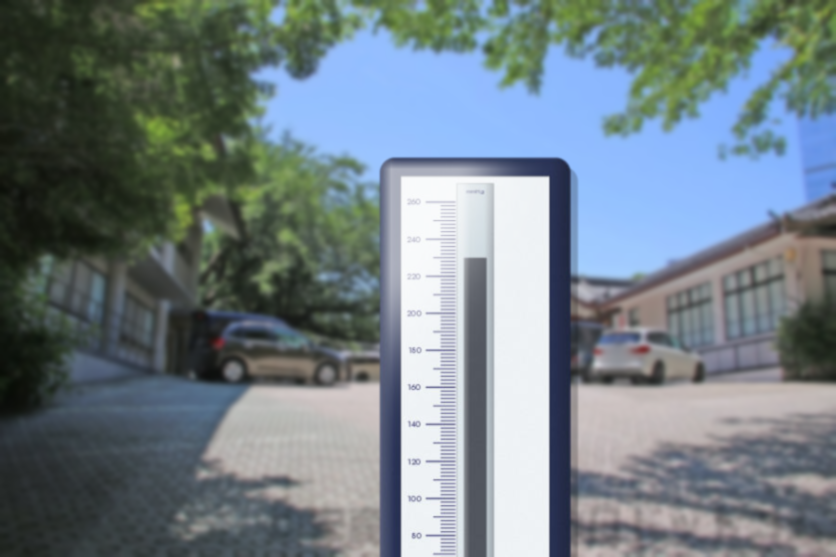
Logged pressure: 230
